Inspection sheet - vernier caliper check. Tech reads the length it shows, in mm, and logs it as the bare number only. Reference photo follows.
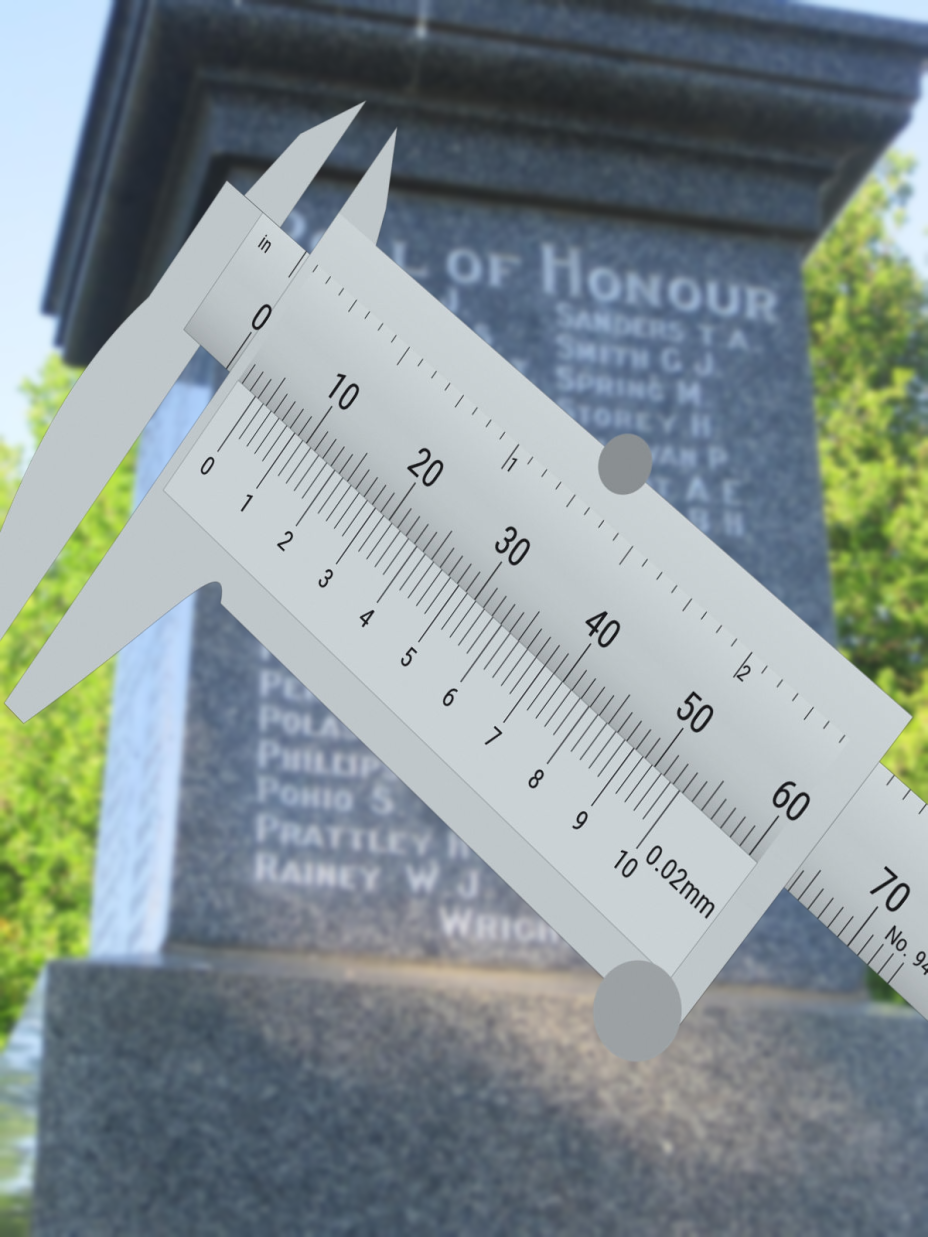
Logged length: 3.7
